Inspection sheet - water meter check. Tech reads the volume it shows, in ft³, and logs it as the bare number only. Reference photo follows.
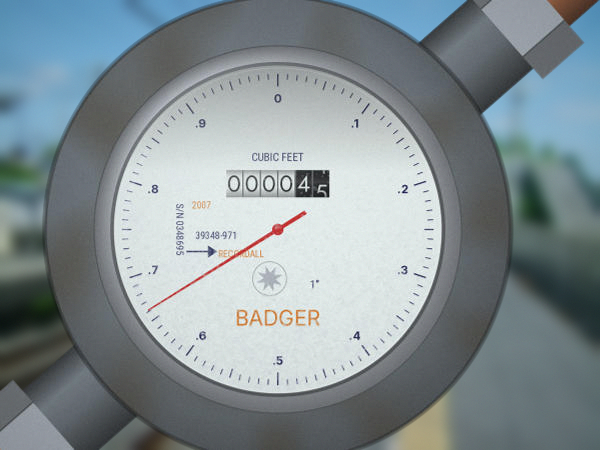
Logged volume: 44.66
